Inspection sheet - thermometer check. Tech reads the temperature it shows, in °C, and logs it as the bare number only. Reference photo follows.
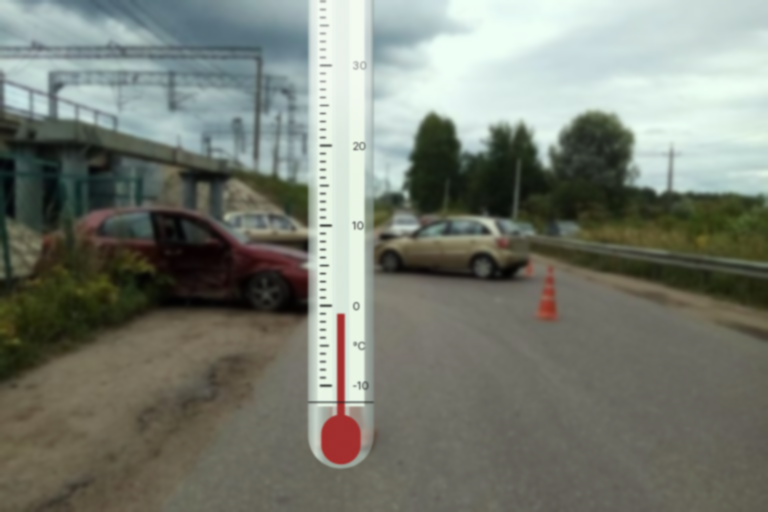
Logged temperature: -1
